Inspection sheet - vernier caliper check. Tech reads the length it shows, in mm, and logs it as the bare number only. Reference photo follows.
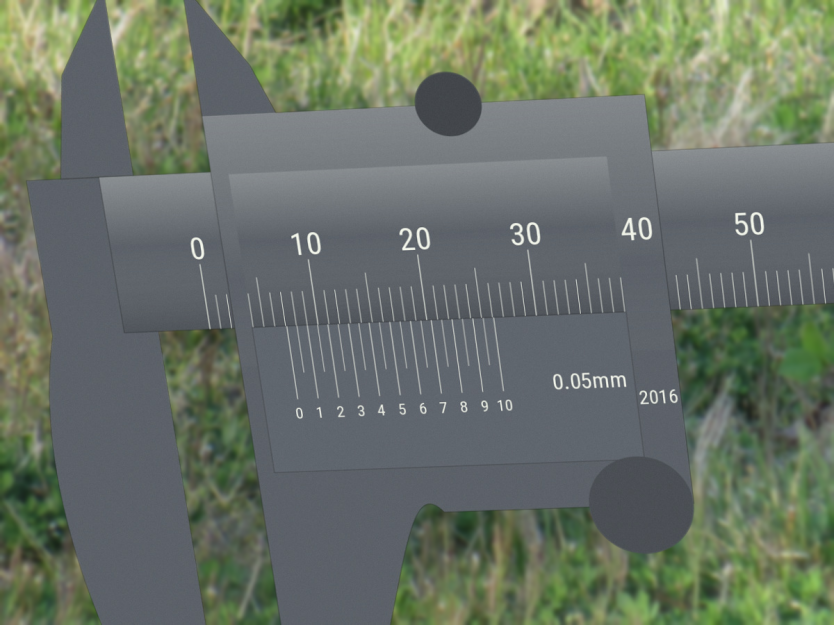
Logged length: 7.1
